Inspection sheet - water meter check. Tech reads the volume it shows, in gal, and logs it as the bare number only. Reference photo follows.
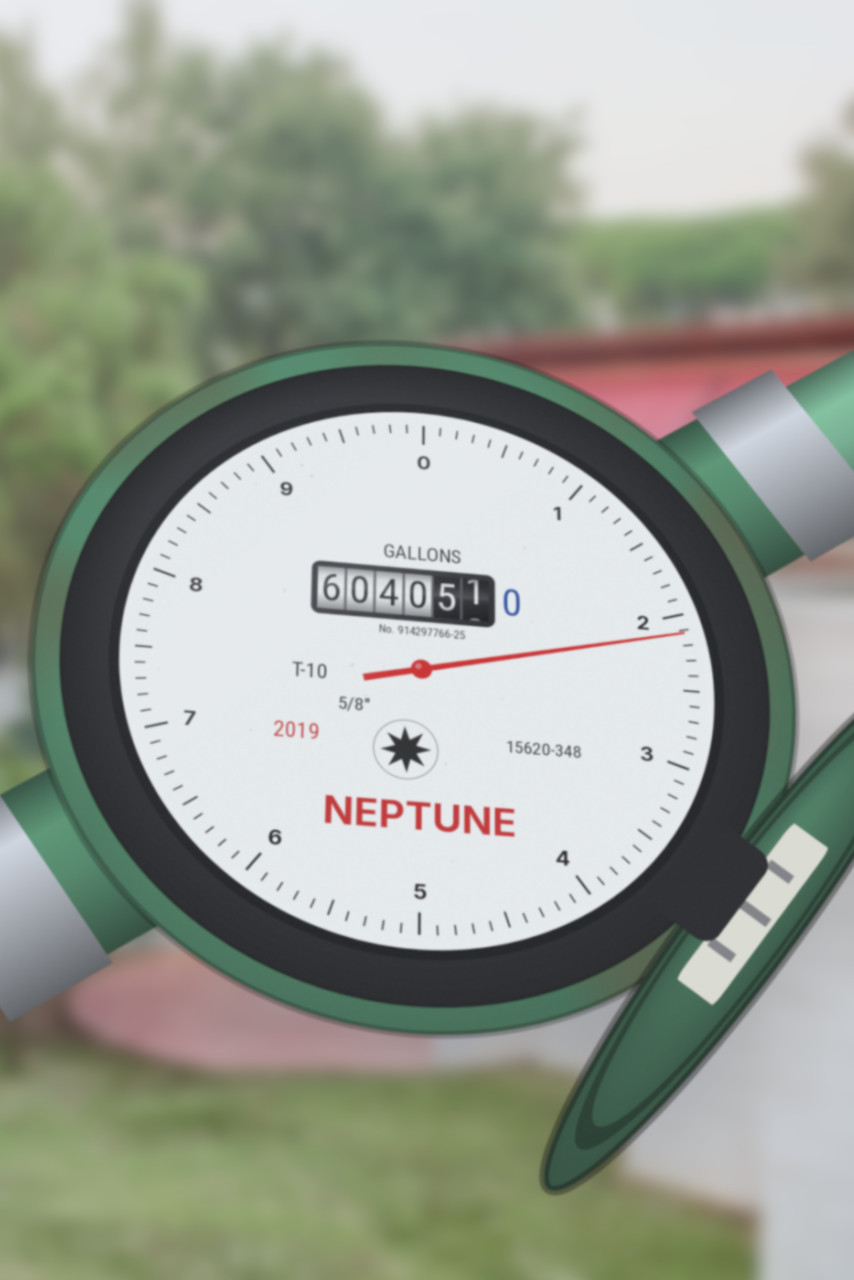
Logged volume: 6040512.1
